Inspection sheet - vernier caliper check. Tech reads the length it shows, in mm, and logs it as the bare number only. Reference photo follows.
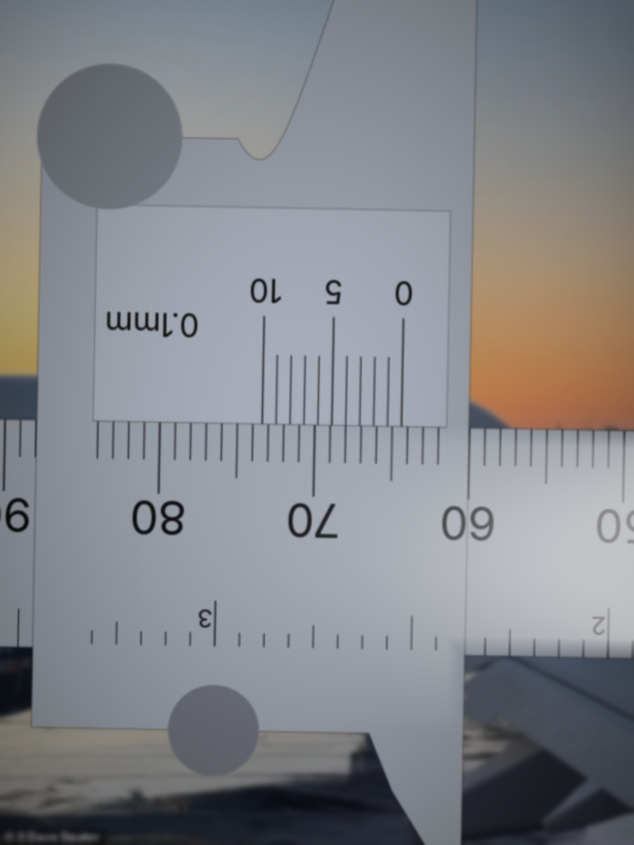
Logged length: 64.4
